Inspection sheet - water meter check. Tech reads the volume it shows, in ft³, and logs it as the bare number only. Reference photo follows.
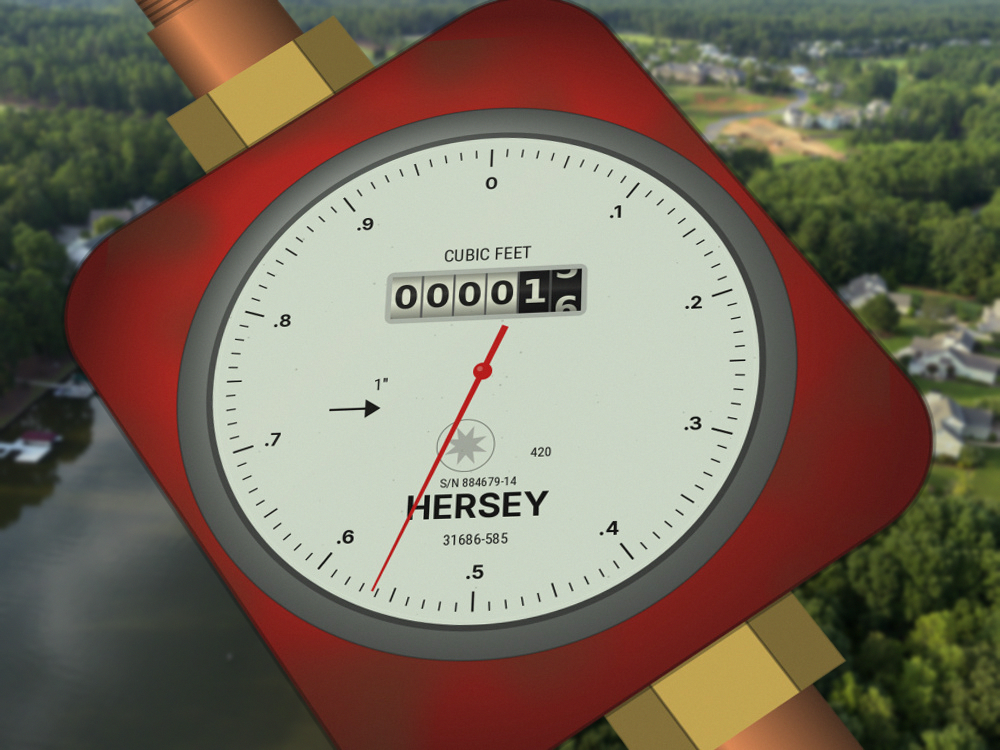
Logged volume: 15.56
